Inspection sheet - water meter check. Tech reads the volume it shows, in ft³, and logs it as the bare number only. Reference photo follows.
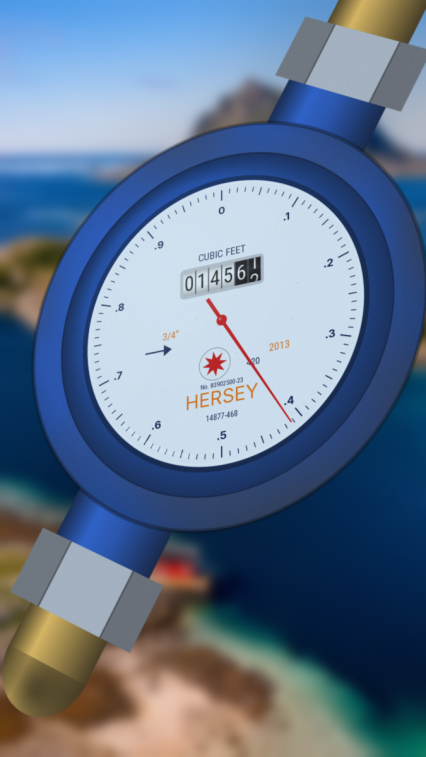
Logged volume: 14561.41
